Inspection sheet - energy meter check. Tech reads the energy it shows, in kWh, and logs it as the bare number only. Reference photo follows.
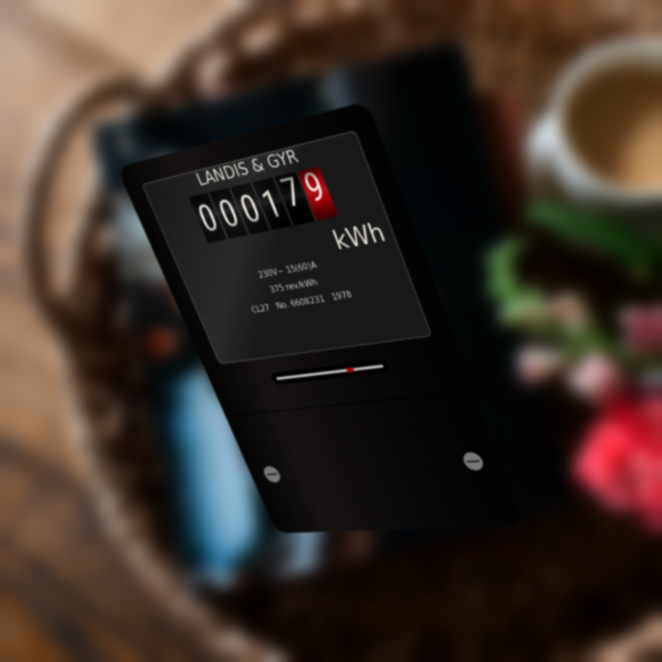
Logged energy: 17.9
